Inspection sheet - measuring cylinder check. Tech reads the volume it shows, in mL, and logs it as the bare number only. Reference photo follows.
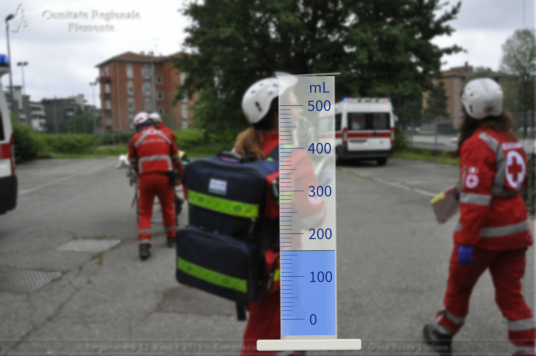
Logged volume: 160
